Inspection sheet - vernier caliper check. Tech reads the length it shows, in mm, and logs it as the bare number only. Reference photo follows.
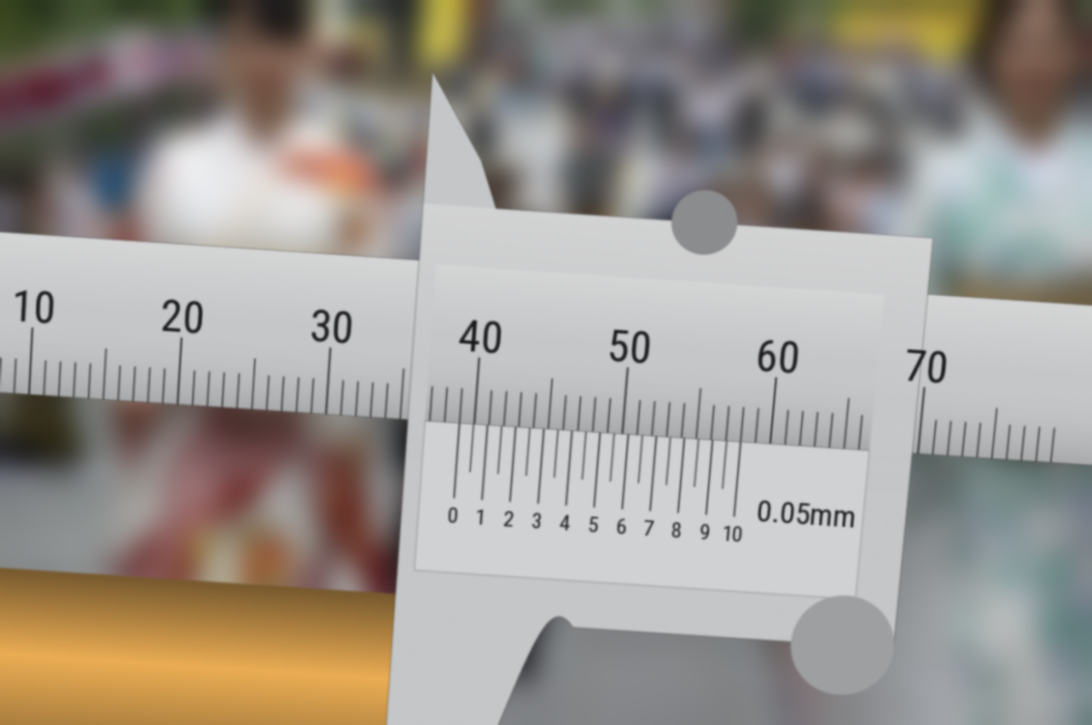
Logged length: 39.0
